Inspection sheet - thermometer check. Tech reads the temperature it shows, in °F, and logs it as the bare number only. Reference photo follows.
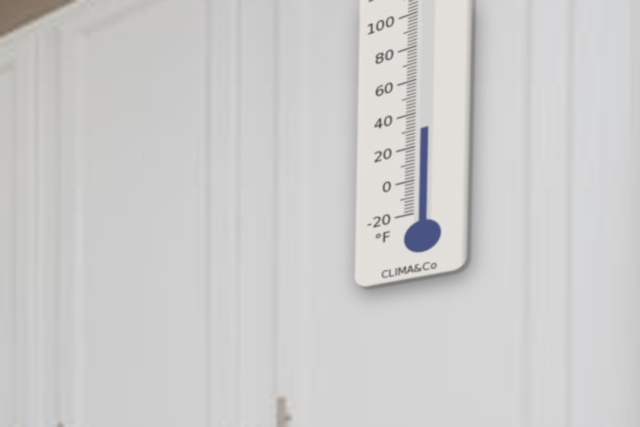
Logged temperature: 30
